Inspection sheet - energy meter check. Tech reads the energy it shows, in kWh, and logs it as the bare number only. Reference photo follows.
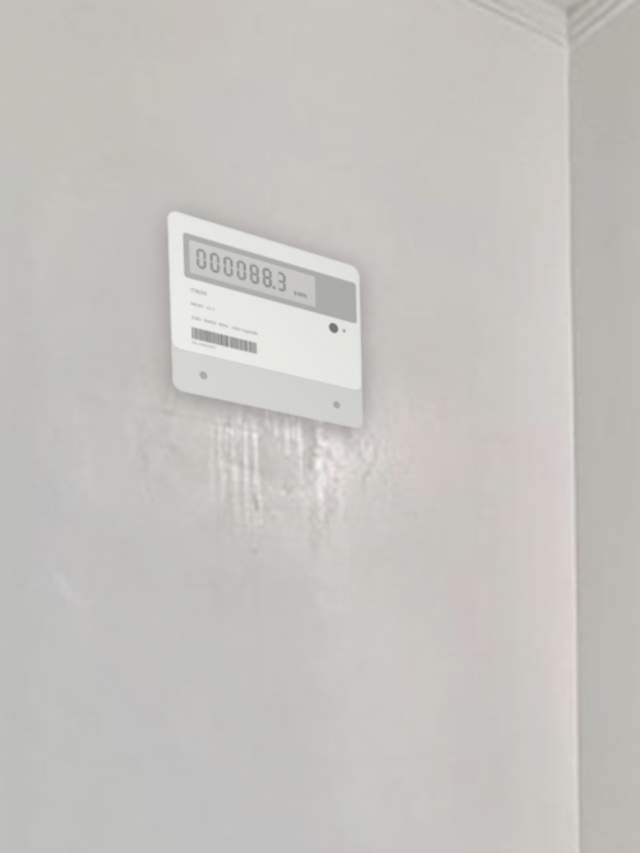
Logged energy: 88.3
